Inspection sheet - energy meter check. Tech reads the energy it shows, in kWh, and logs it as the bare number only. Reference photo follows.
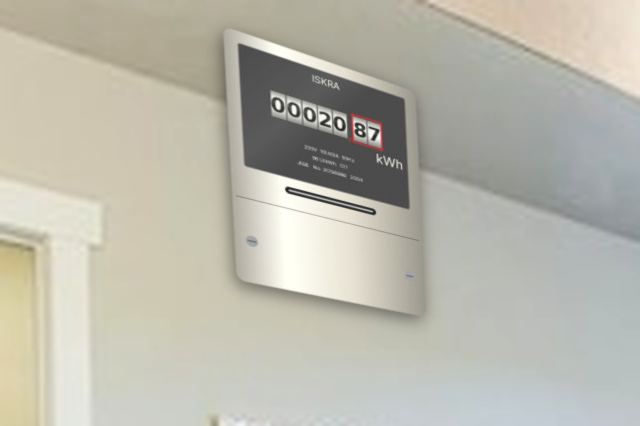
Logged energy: 20.87
